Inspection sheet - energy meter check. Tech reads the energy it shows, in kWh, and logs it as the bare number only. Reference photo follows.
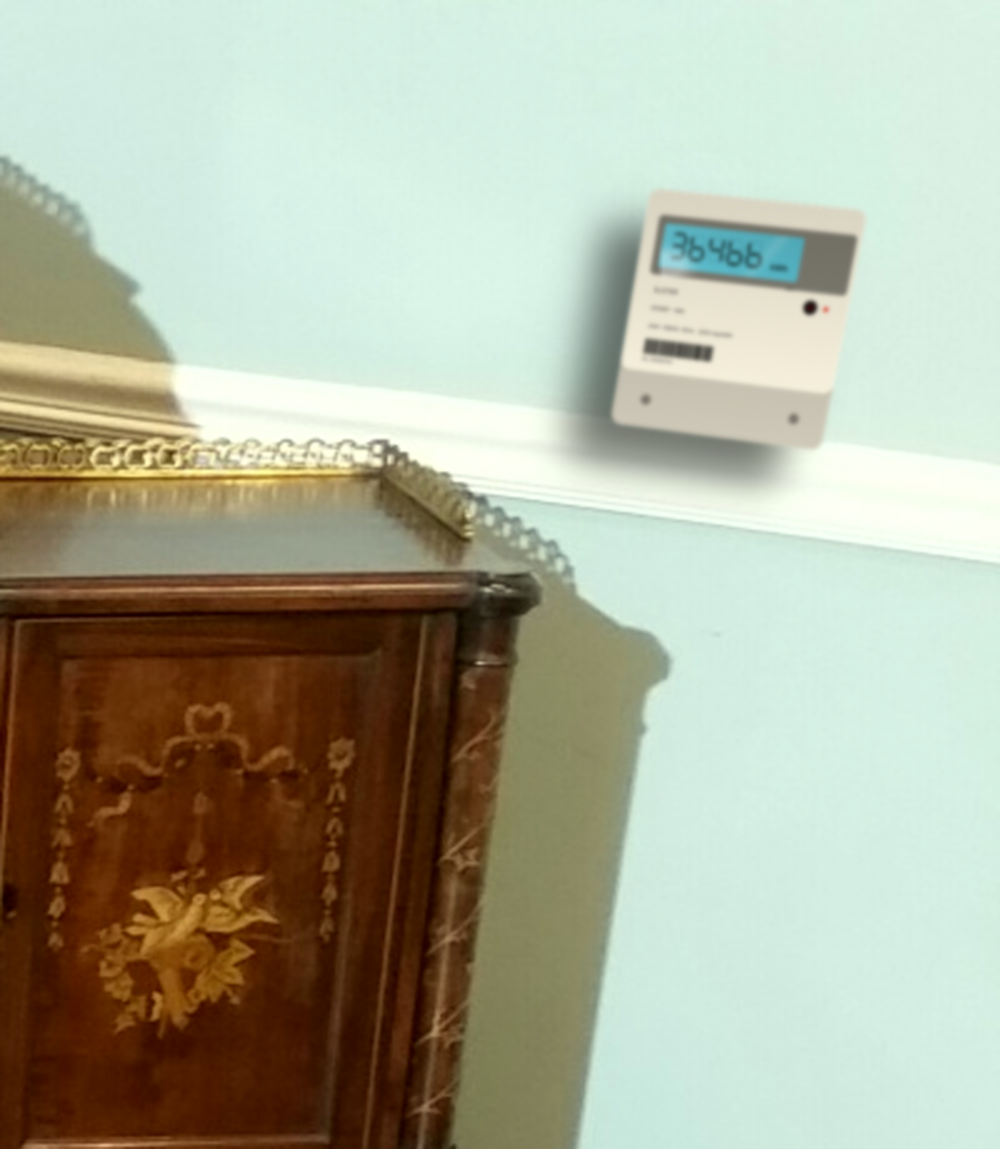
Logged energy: 36466
